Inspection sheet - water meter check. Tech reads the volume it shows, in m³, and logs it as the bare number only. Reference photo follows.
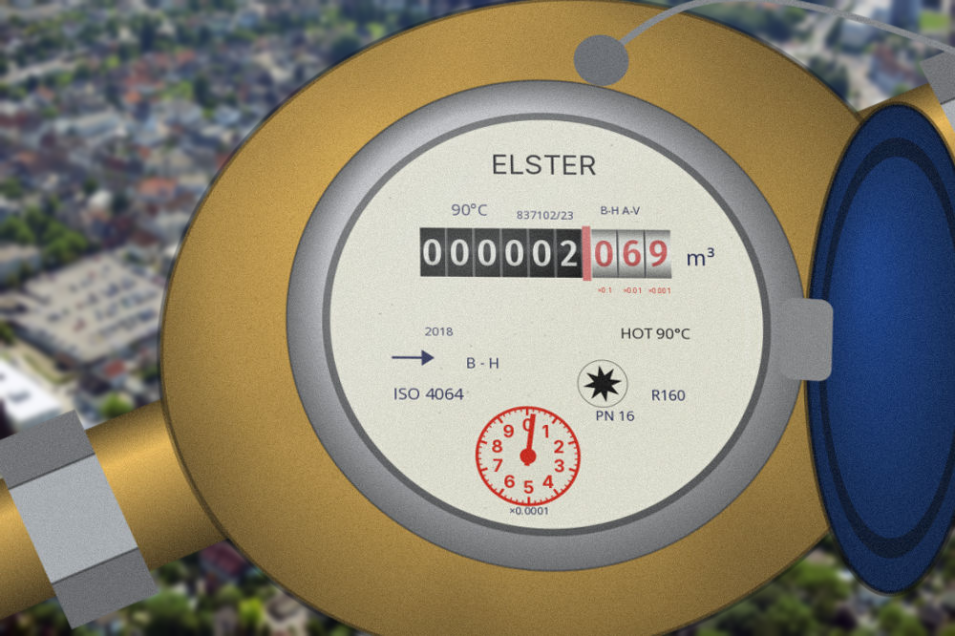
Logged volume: 2.0690
